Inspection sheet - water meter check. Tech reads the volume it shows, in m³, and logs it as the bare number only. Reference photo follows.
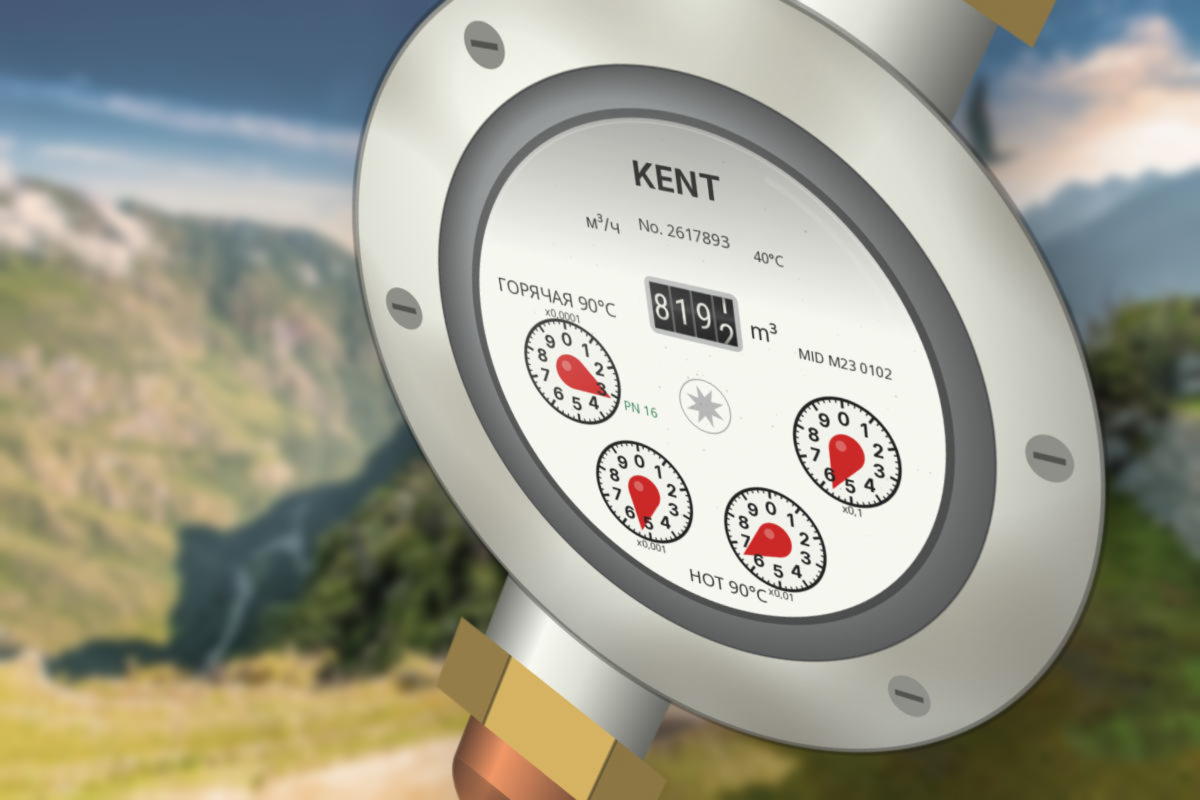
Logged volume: 8191.5653
